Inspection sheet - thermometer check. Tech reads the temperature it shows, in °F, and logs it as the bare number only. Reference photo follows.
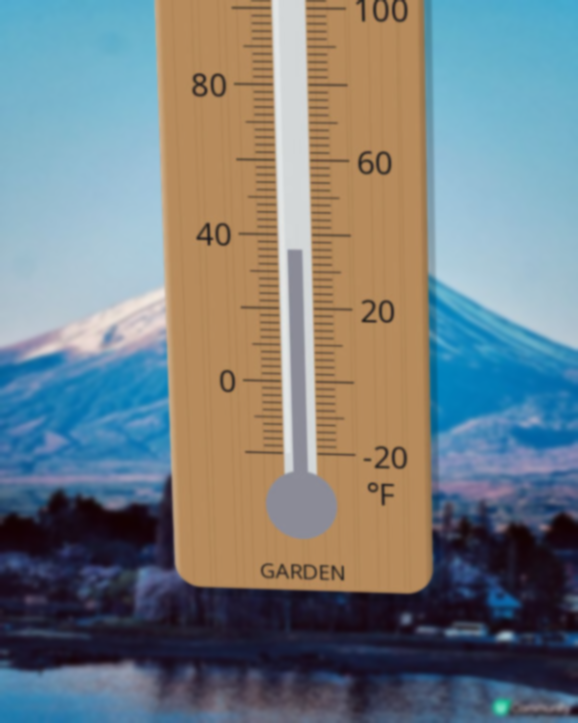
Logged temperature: 36
